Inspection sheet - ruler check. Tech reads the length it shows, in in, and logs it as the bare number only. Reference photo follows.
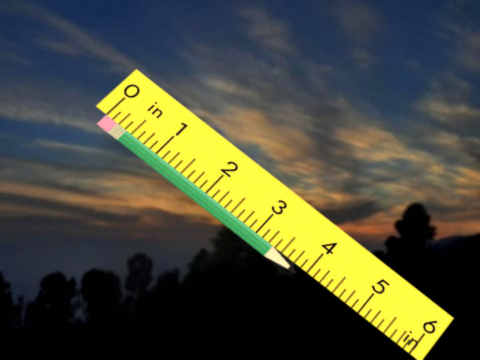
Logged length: 3.875
